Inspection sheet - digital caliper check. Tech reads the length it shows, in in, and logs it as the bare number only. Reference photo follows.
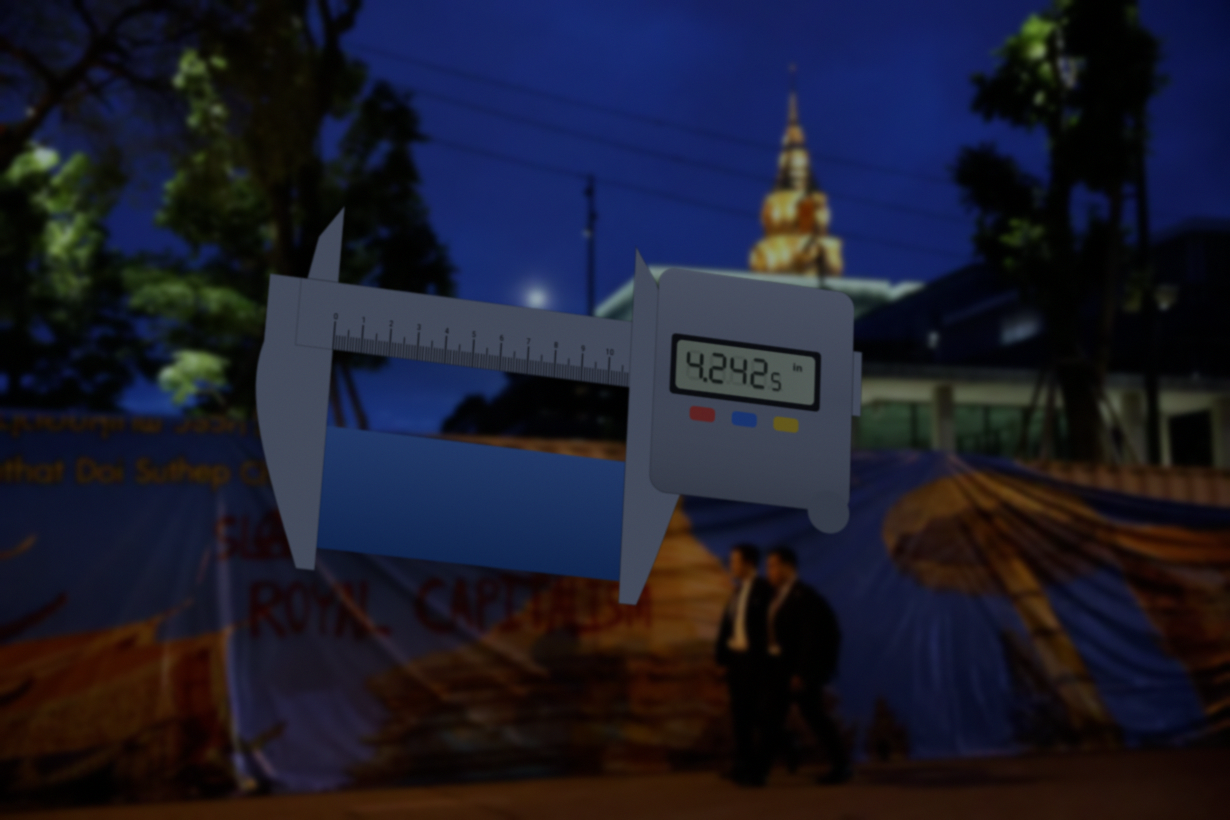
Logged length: 4.2425
